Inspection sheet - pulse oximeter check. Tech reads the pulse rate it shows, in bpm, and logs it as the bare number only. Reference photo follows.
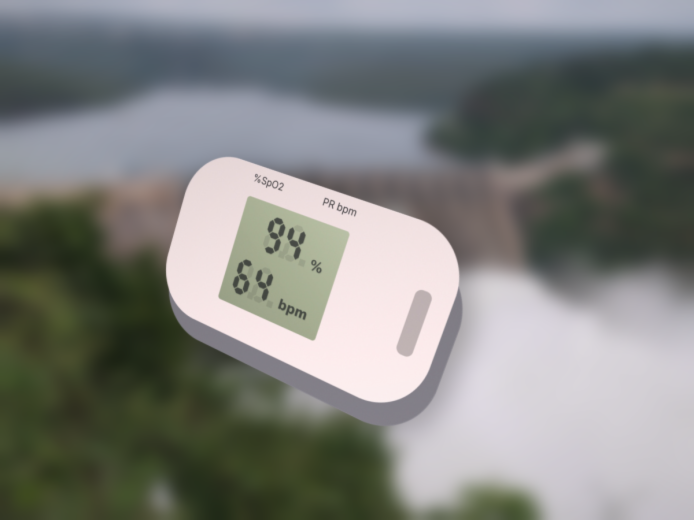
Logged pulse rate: 64
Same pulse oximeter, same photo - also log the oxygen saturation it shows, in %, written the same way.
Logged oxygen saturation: 94
